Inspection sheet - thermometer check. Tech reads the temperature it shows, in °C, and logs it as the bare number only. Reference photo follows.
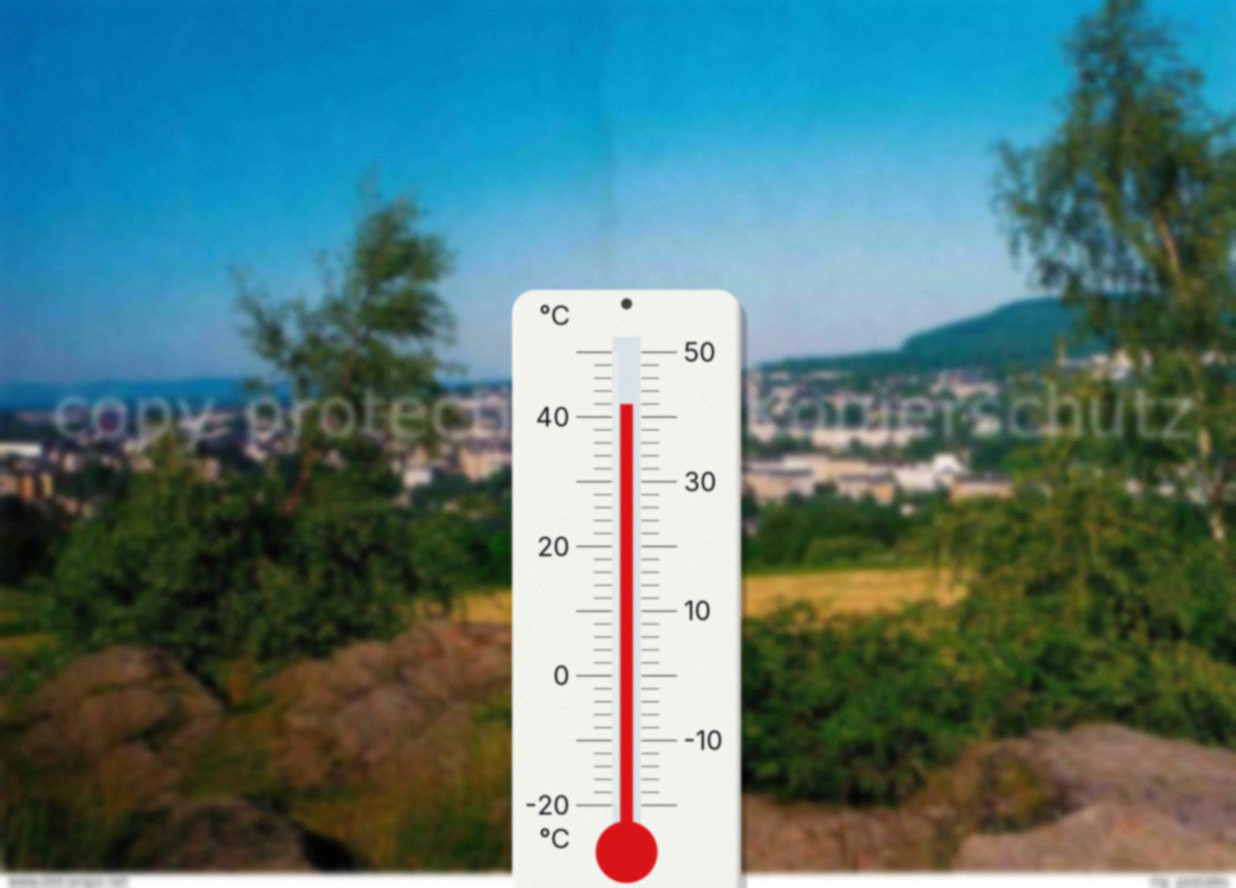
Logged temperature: 42
